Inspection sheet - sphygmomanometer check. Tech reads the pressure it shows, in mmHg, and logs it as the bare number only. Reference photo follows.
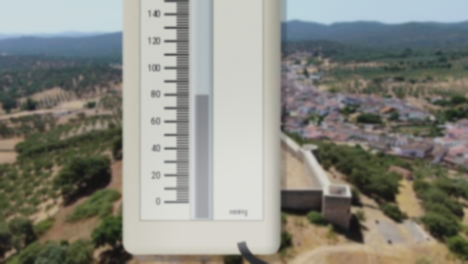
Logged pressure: 80
